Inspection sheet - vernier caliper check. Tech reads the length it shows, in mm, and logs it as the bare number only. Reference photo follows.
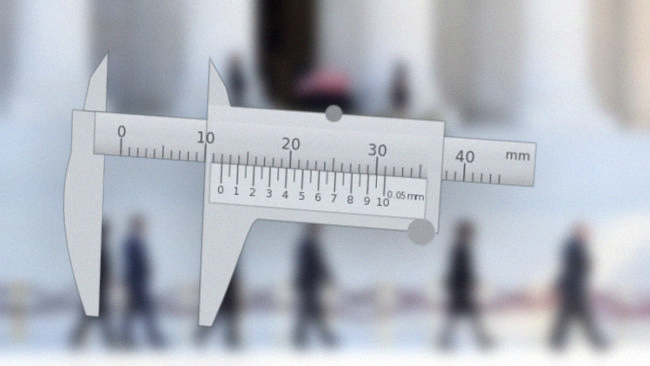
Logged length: 12.0
